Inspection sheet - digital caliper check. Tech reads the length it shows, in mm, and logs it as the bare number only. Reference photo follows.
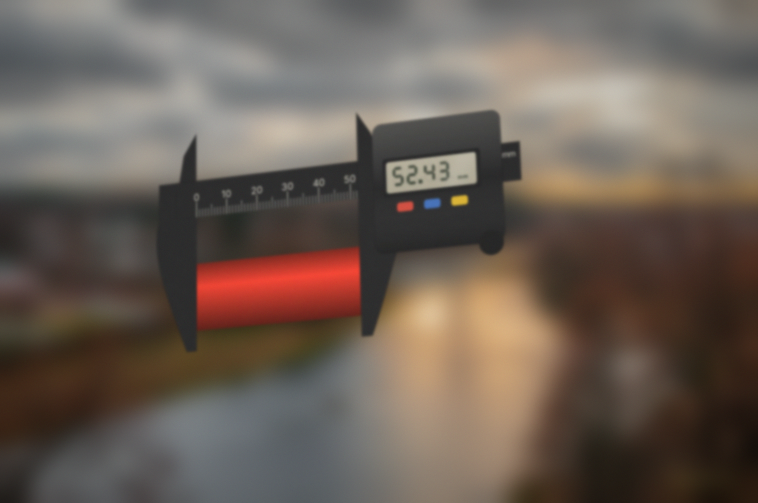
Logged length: 52.43
